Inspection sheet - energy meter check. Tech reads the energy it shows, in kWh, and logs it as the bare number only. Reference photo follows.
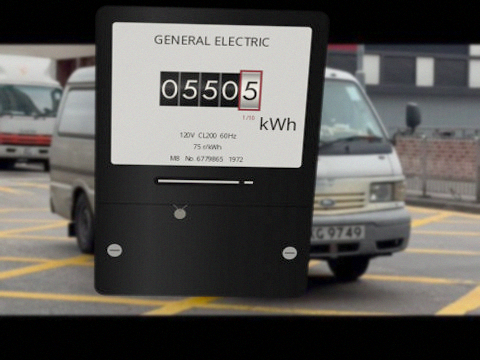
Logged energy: 550.5
